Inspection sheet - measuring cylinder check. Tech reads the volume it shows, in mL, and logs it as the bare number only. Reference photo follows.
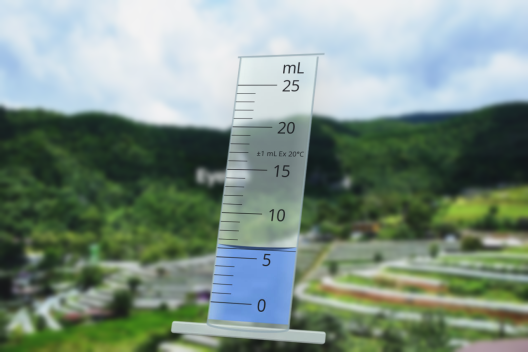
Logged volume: 6
